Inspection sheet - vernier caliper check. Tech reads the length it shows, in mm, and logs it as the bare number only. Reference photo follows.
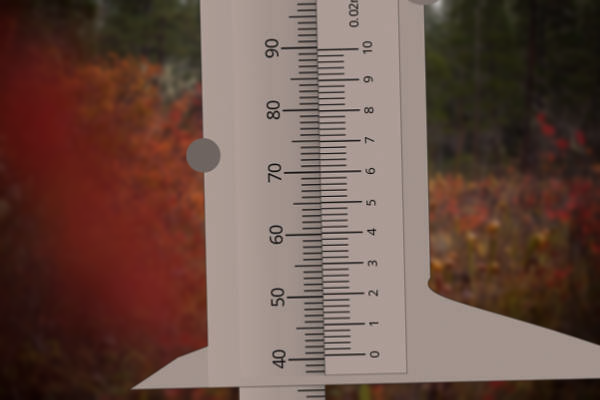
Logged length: 40.6
